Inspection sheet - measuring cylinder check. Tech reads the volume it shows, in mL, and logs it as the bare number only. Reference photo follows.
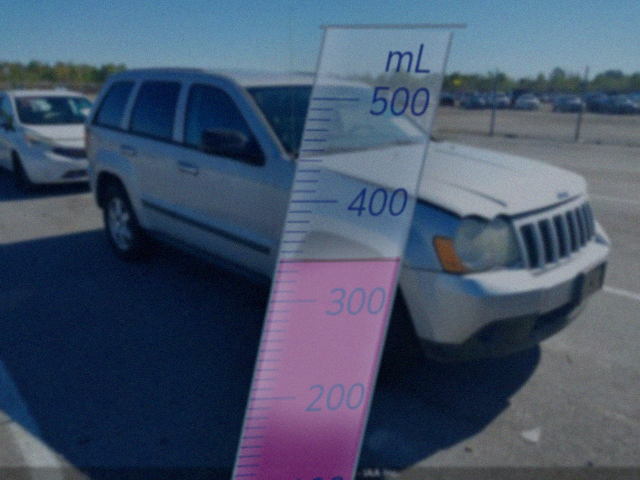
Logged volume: 340
